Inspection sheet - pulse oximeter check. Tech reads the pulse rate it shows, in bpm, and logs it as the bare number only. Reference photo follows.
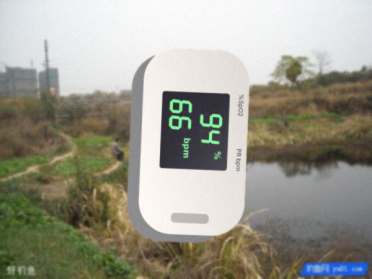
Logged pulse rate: 66
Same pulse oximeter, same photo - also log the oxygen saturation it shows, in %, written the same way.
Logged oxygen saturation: 94
